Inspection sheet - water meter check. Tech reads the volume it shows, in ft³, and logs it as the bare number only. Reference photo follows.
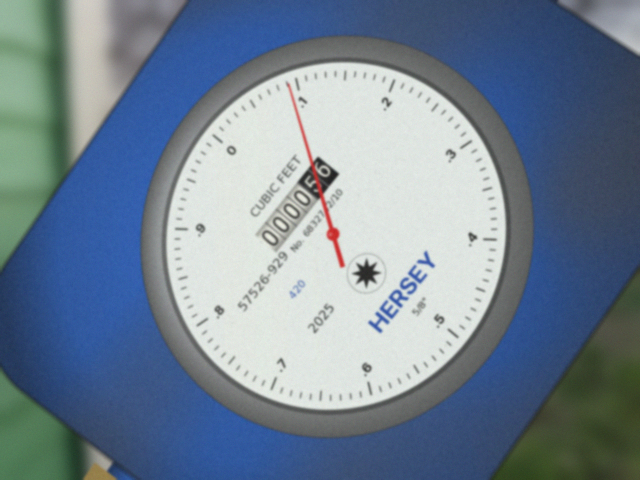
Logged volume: 56.09
